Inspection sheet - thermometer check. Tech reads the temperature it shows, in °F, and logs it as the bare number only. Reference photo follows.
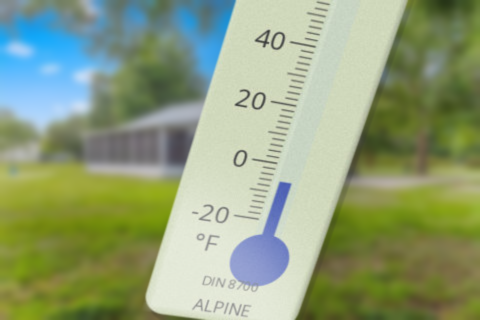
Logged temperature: -6
